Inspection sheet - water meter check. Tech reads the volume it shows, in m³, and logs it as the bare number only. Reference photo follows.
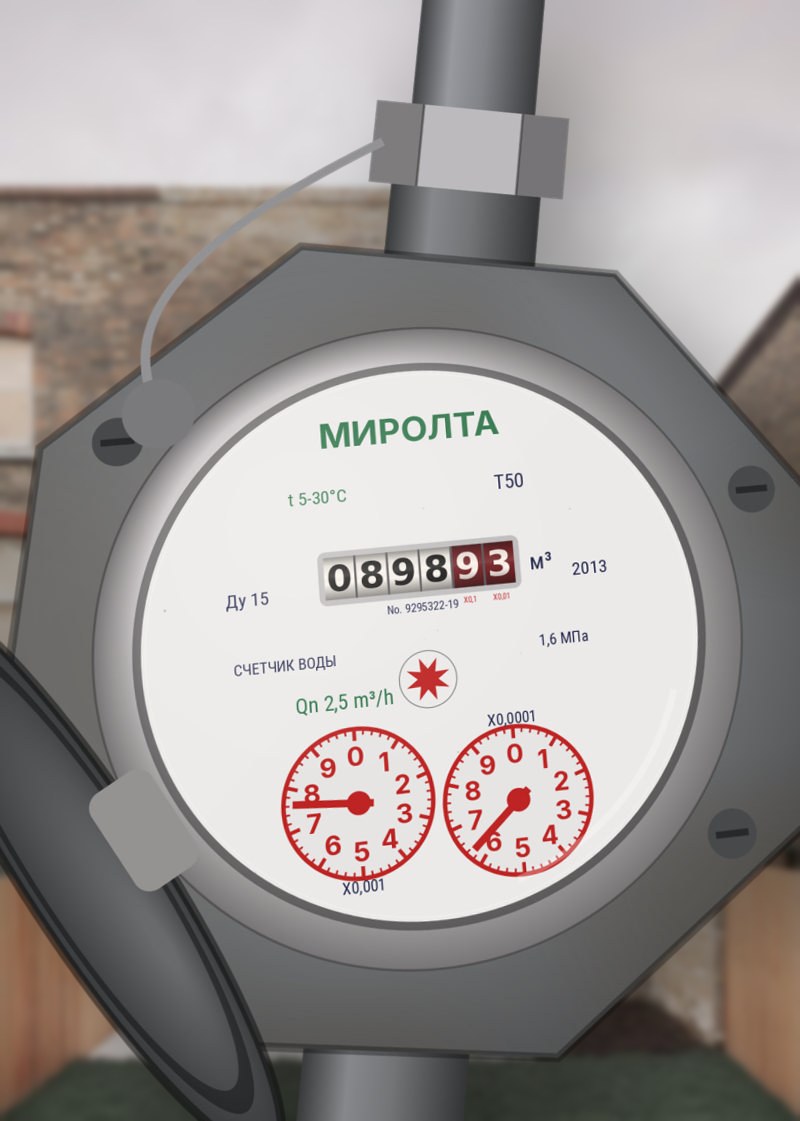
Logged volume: 898.9376
